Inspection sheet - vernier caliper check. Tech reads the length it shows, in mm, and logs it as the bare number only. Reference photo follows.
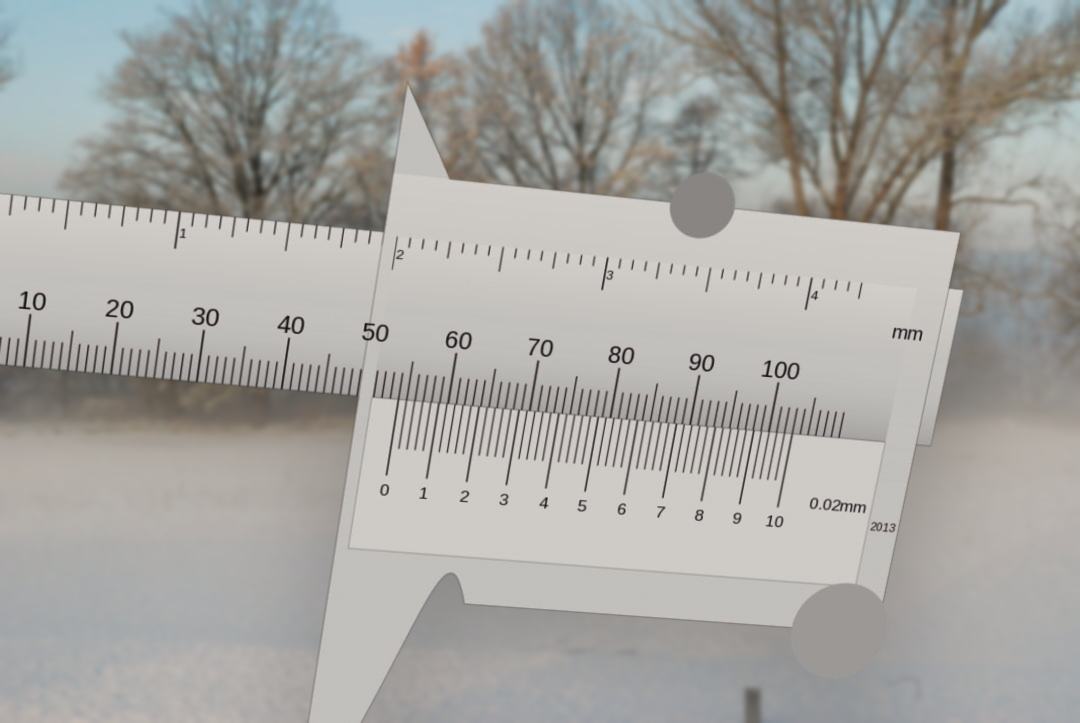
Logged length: 54.0
